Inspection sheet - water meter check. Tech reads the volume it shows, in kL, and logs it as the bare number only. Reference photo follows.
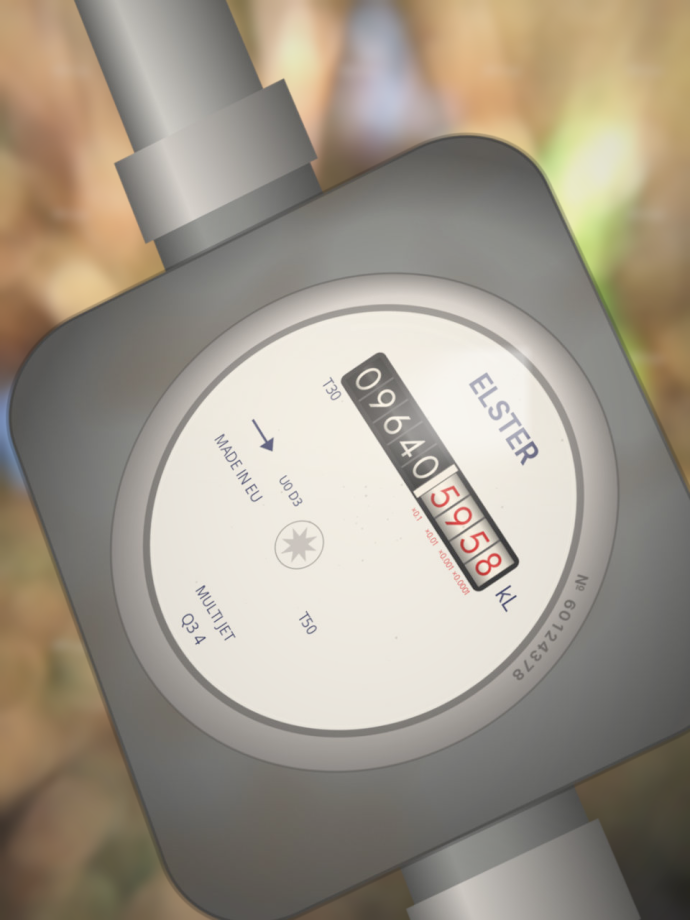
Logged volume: 9640.5958
